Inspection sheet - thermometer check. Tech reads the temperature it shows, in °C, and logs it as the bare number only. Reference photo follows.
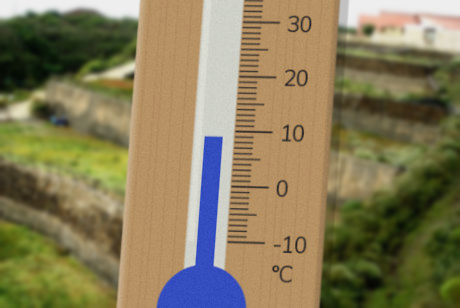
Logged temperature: 9
